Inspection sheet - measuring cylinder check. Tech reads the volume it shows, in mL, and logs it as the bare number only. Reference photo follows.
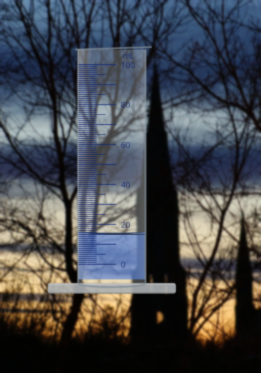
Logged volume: 15
